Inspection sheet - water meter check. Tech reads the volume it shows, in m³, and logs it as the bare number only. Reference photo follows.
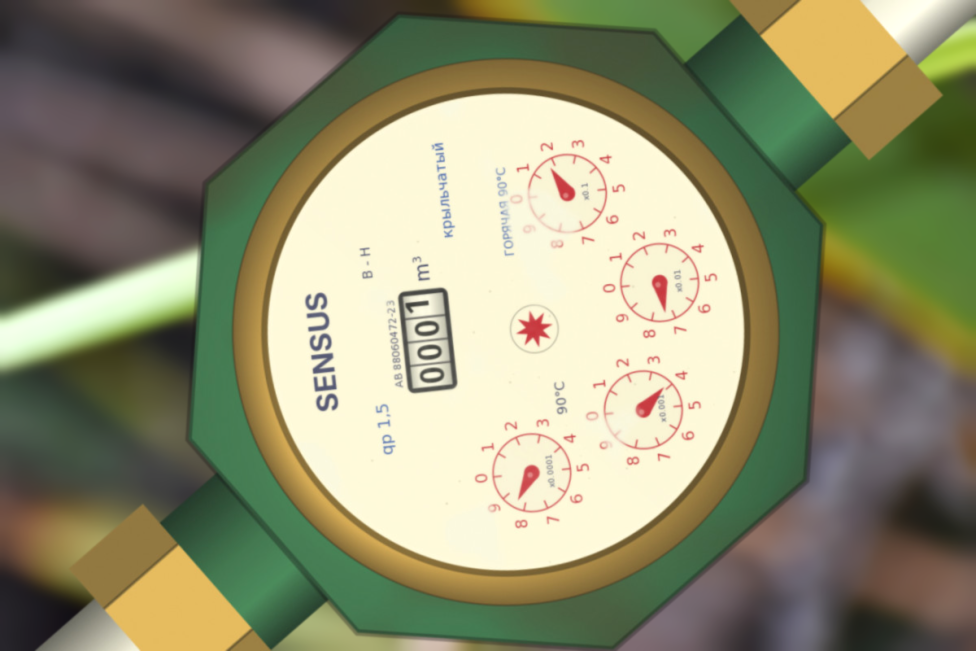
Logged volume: 1.1738
